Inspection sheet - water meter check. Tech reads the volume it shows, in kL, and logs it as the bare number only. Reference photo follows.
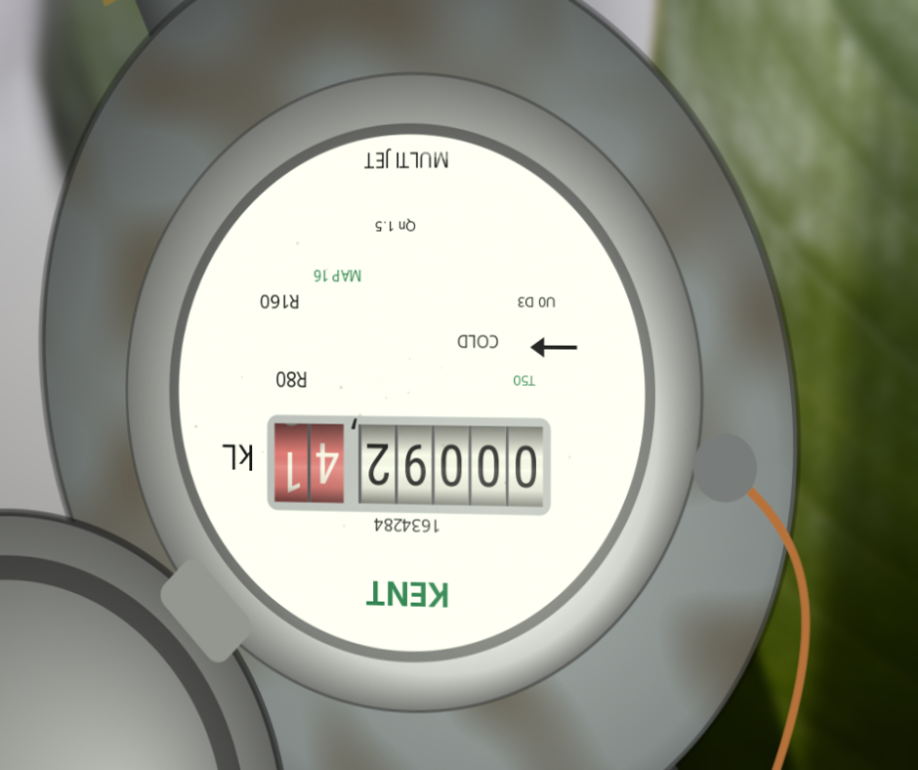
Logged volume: 92.41
